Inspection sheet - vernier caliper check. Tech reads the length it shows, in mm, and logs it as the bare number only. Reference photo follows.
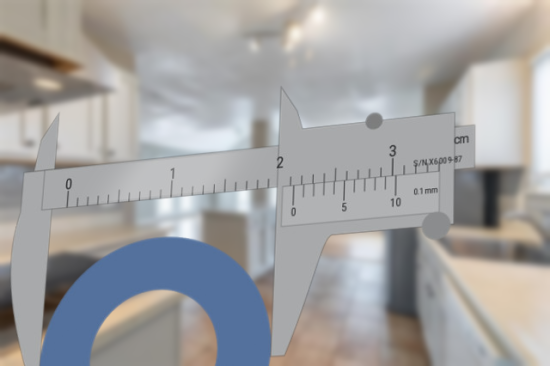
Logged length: 21.3
